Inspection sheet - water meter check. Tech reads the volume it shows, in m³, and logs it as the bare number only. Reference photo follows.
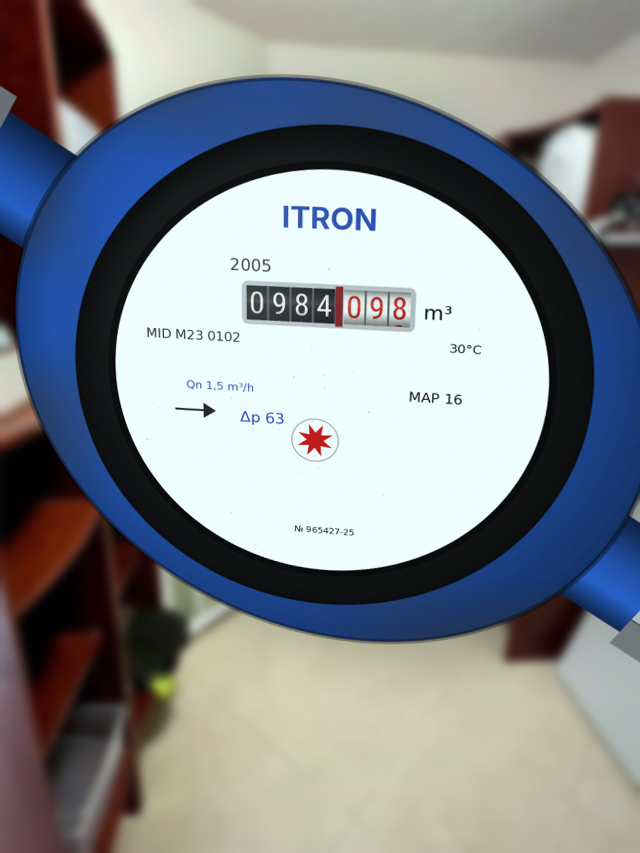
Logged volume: 984.098
